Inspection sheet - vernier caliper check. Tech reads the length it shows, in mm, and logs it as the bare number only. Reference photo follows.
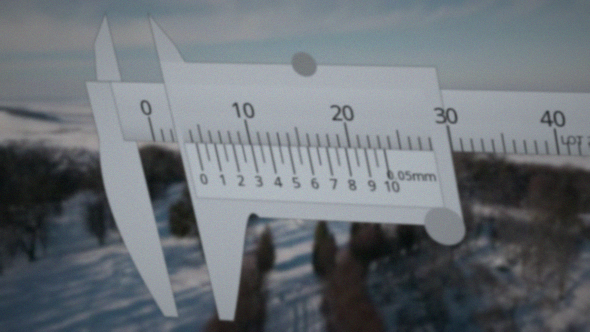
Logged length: 4.4
